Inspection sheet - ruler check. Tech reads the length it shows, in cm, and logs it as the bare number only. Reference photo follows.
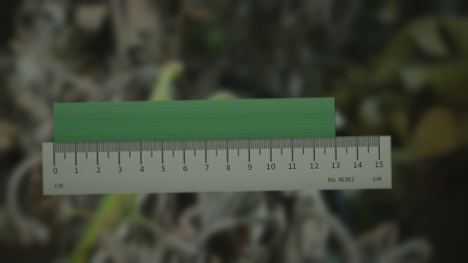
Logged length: 13
